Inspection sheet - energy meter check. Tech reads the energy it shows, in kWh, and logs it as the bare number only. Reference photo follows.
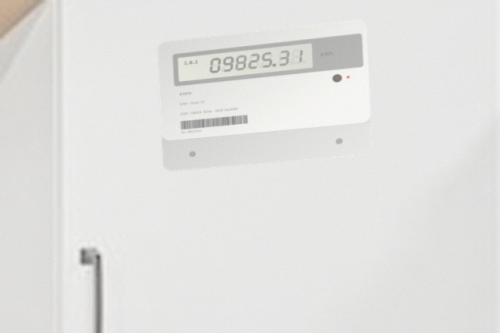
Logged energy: 9825.31
